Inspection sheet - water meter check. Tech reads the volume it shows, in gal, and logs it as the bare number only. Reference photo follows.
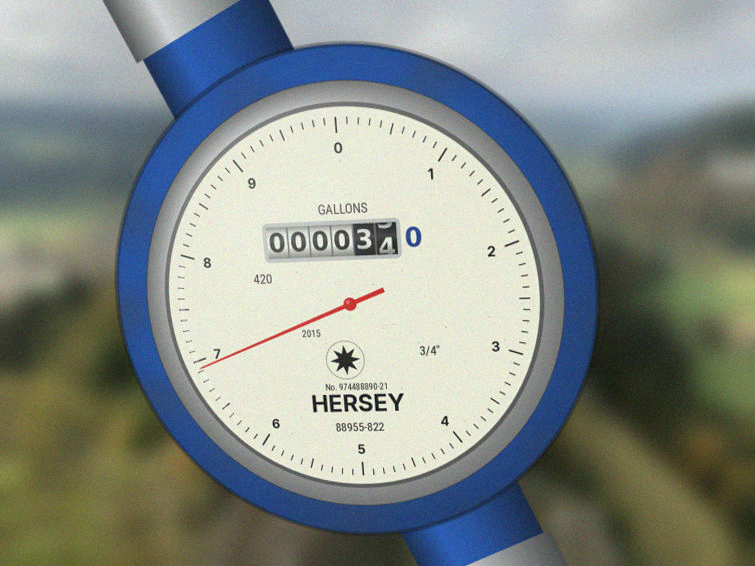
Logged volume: 336.9
